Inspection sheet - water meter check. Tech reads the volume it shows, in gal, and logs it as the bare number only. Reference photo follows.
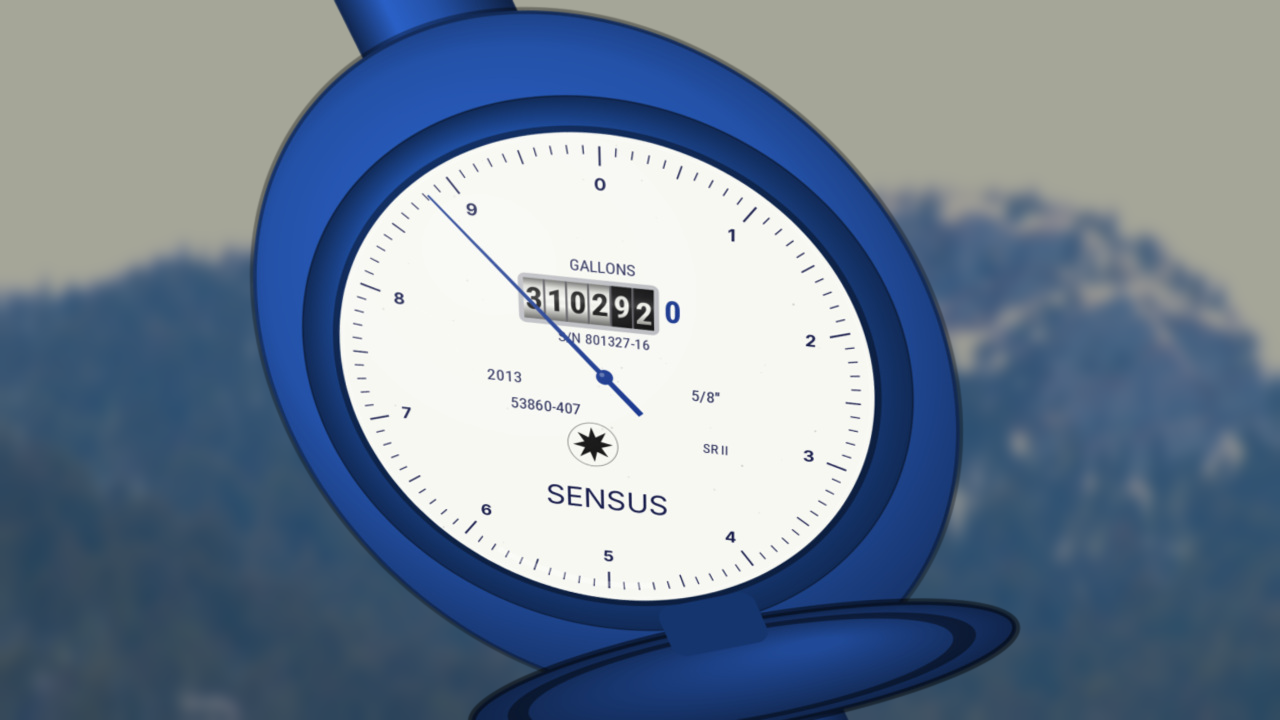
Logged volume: 3102918.8
